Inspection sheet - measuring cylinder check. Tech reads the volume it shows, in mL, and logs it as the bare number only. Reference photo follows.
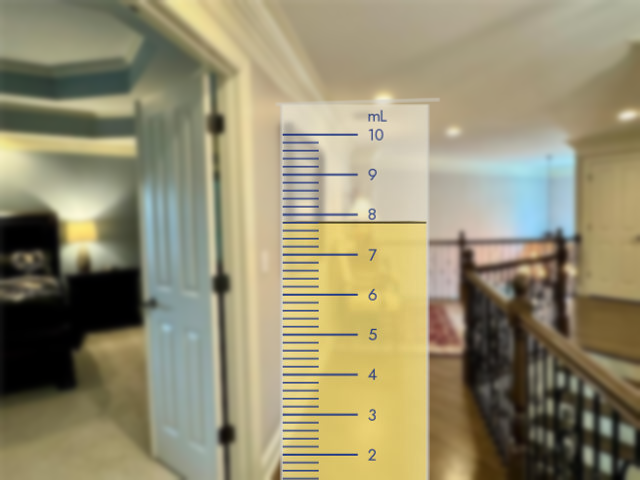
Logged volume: 7.8
